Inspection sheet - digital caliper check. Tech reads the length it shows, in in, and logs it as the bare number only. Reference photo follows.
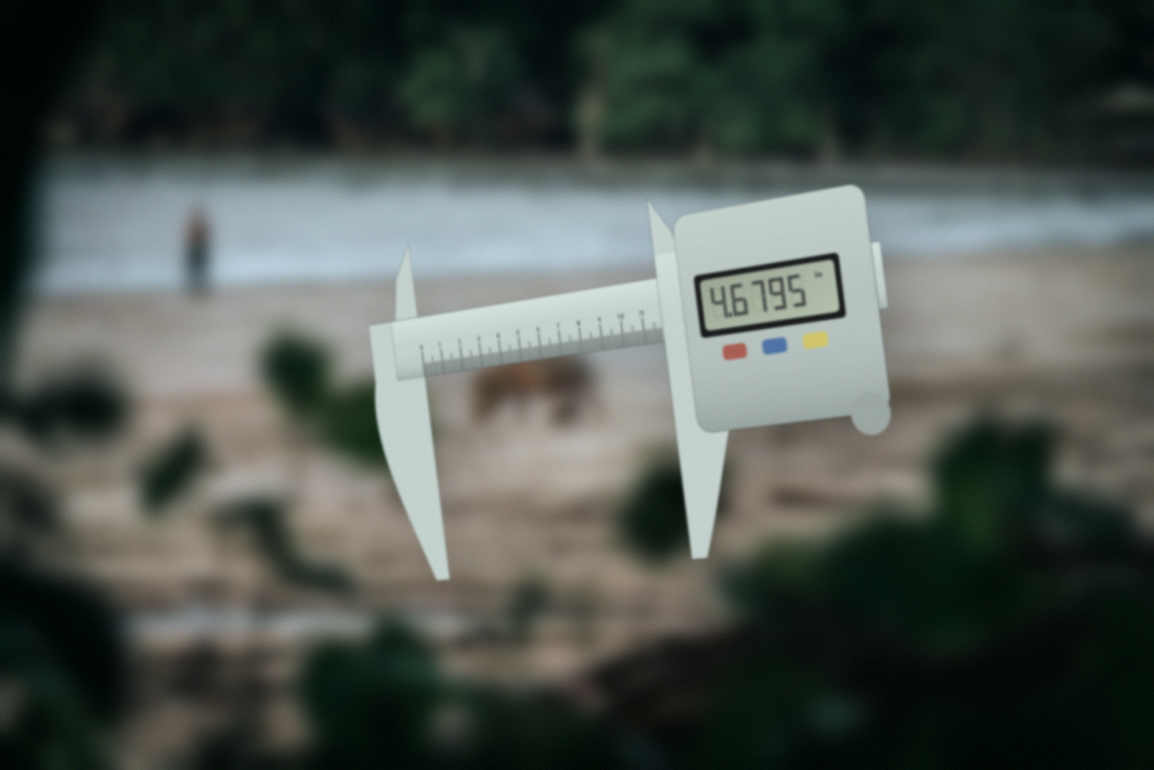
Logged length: 4.6795
